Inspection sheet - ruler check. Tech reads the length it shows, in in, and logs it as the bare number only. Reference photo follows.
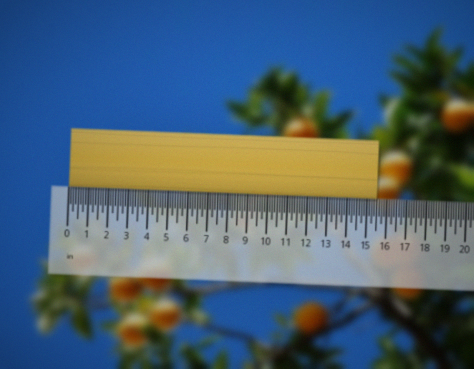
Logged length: 15.5
